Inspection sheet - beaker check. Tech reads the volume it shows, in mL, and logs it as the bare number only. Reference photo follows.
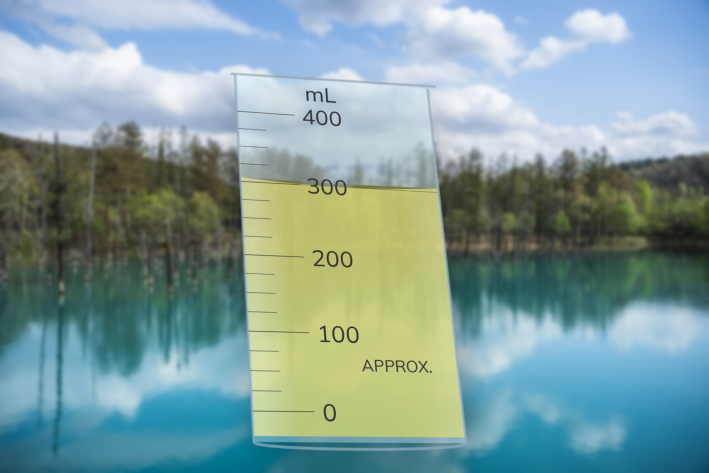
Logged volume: 300
